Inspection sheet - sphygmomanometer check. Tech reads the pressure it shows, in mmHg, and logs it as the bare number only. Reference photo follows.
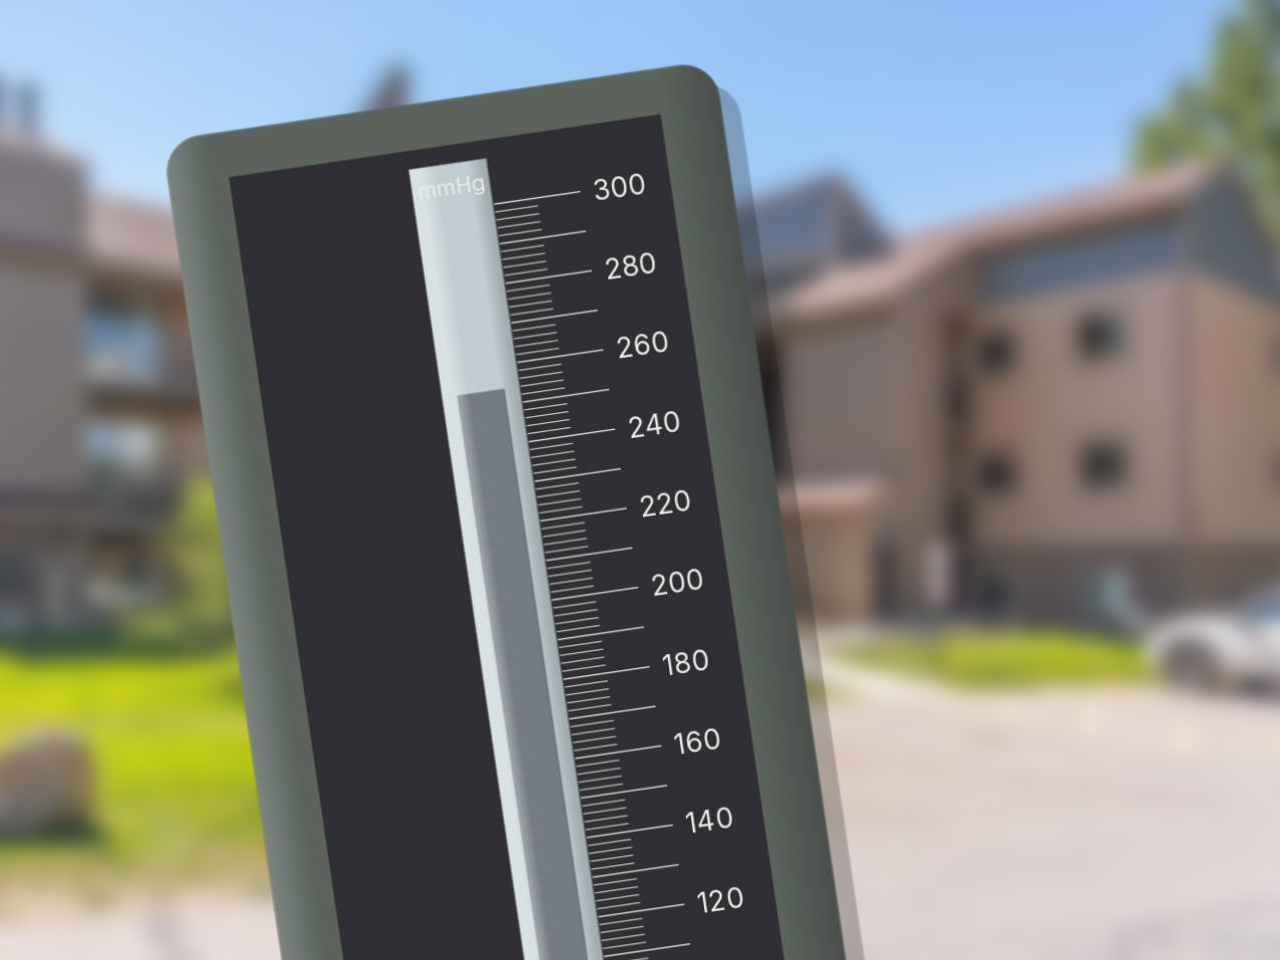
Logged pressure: 254
